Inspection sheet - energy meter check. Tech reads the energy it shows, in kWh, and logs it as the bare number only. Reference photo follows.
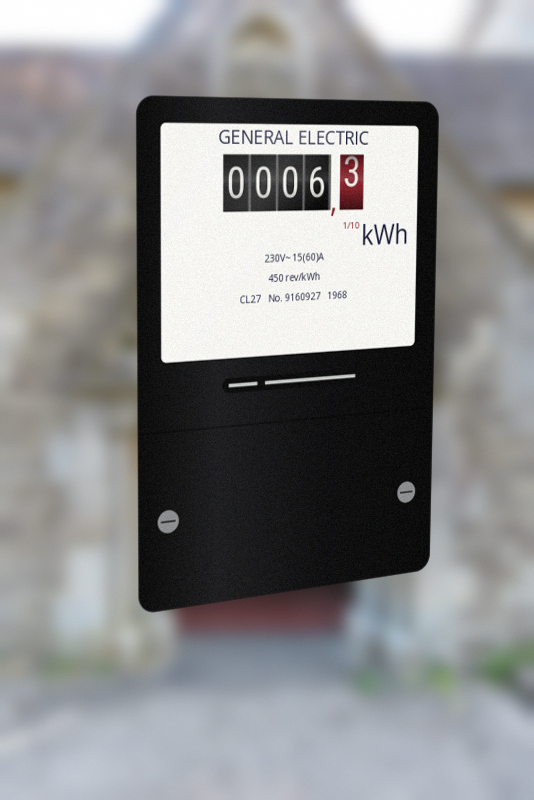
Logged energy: 6.3
